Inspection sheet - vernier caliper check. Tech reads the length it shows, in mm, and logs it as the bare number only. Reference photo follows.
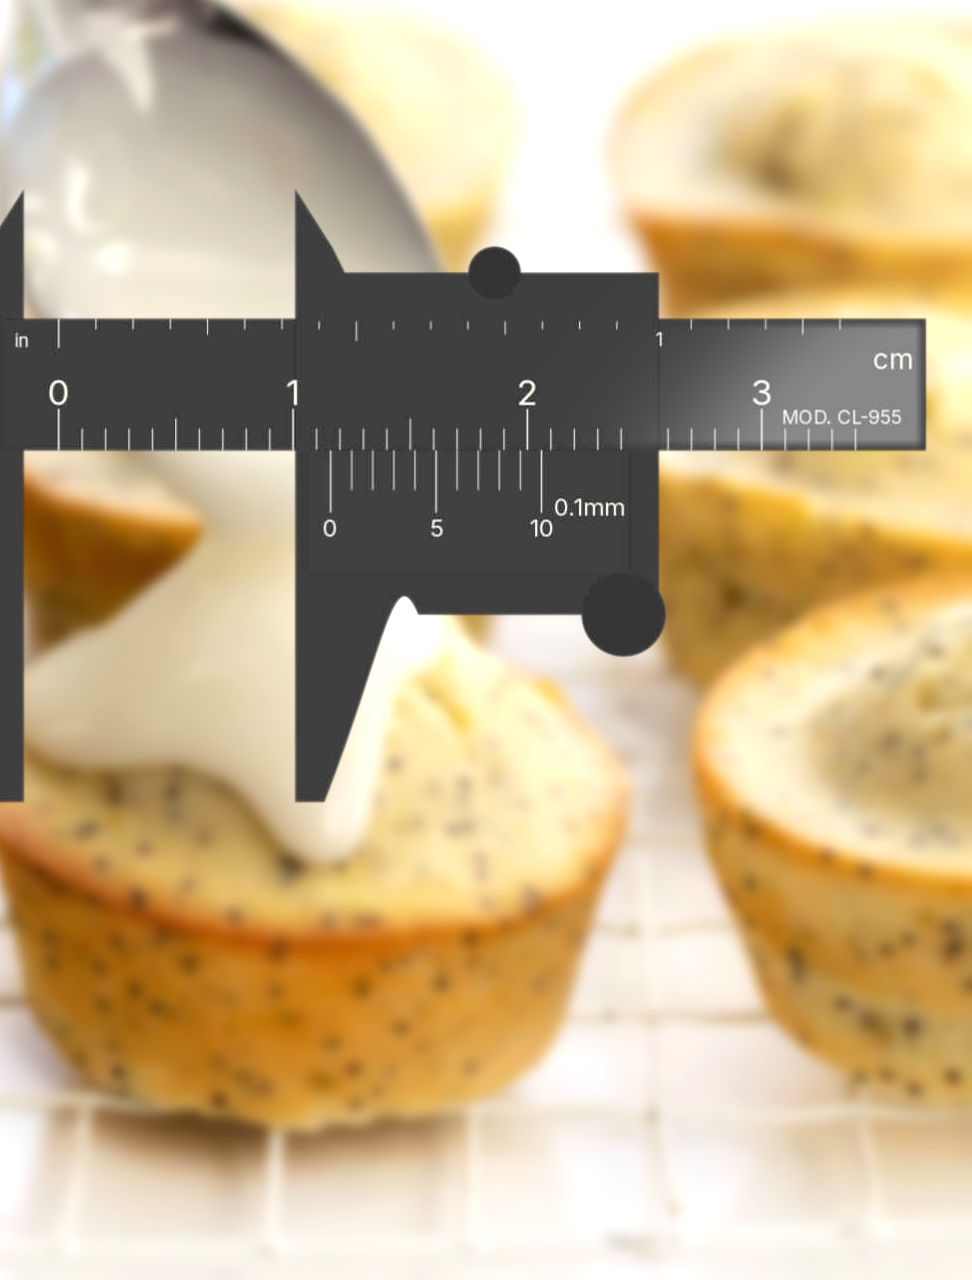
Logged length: 11.6
